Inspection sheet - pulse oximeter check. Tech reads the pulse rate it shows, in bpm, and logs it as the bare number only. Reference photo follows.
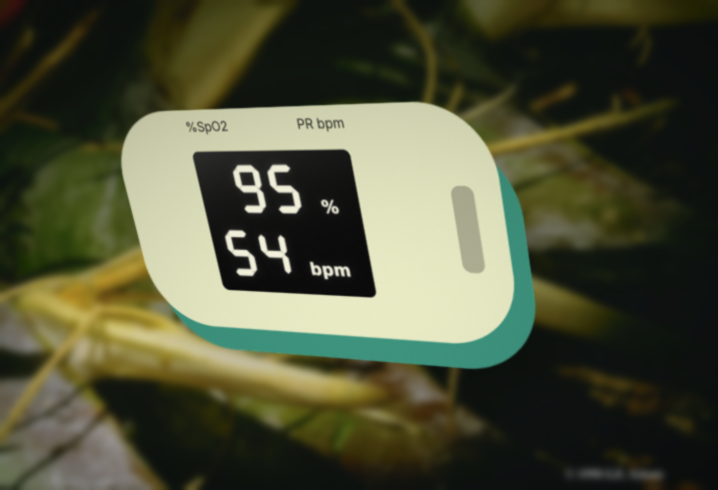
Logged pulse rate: 54
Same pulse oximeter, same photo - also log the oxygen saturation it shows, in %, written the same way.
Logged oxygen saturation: 95
